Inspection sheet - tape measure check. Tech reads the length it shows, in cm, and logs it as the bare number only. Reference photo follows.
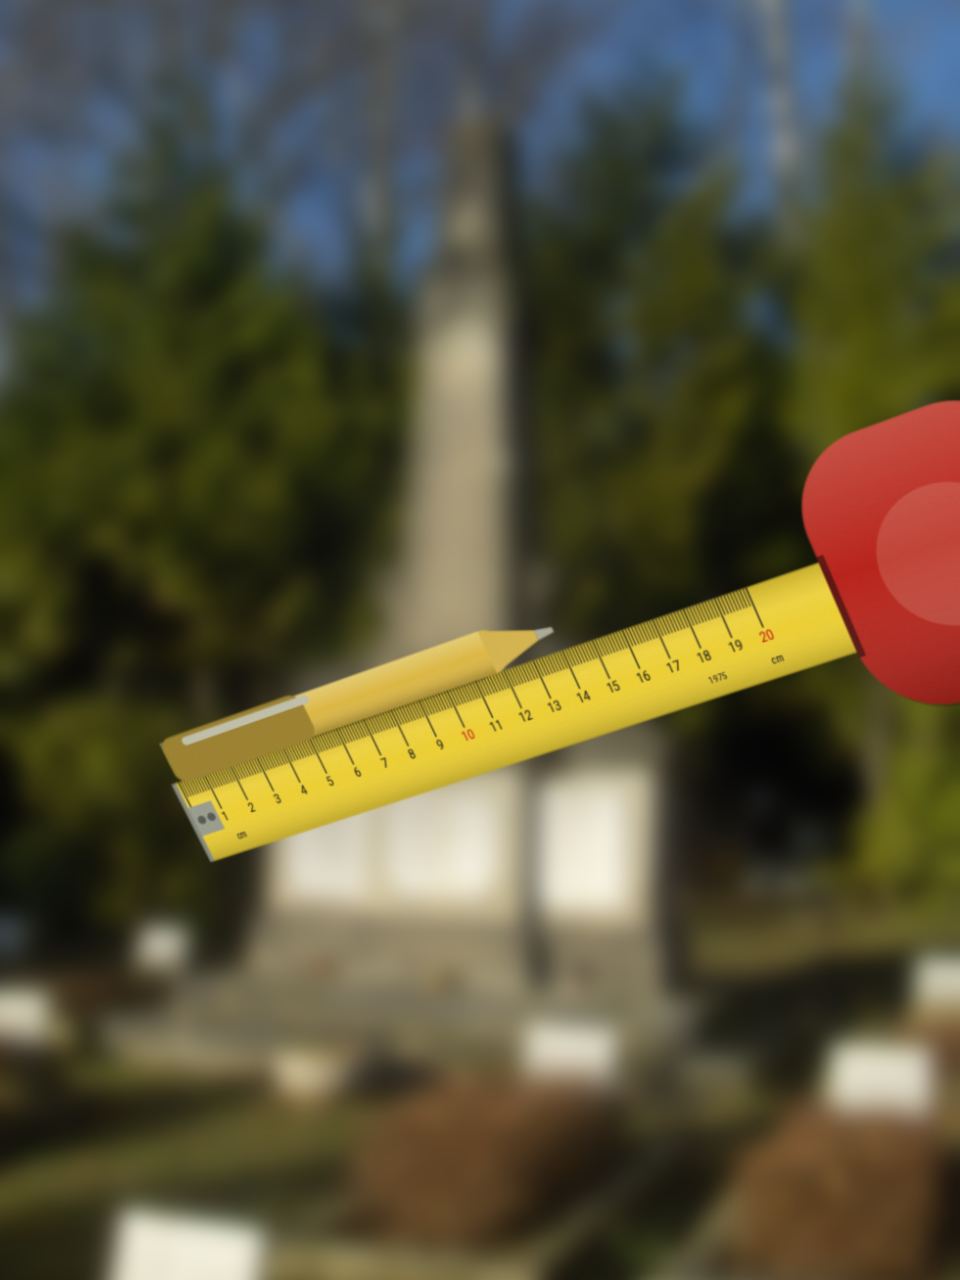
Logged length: 14
